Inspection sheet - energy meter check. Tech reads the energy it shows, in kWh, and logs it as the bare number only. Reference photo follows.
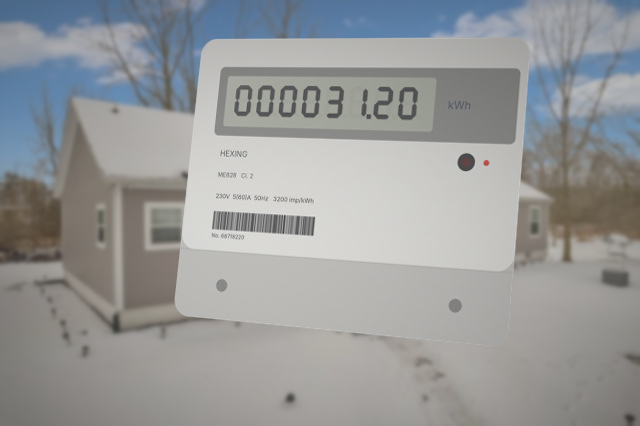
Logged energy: 31.20
